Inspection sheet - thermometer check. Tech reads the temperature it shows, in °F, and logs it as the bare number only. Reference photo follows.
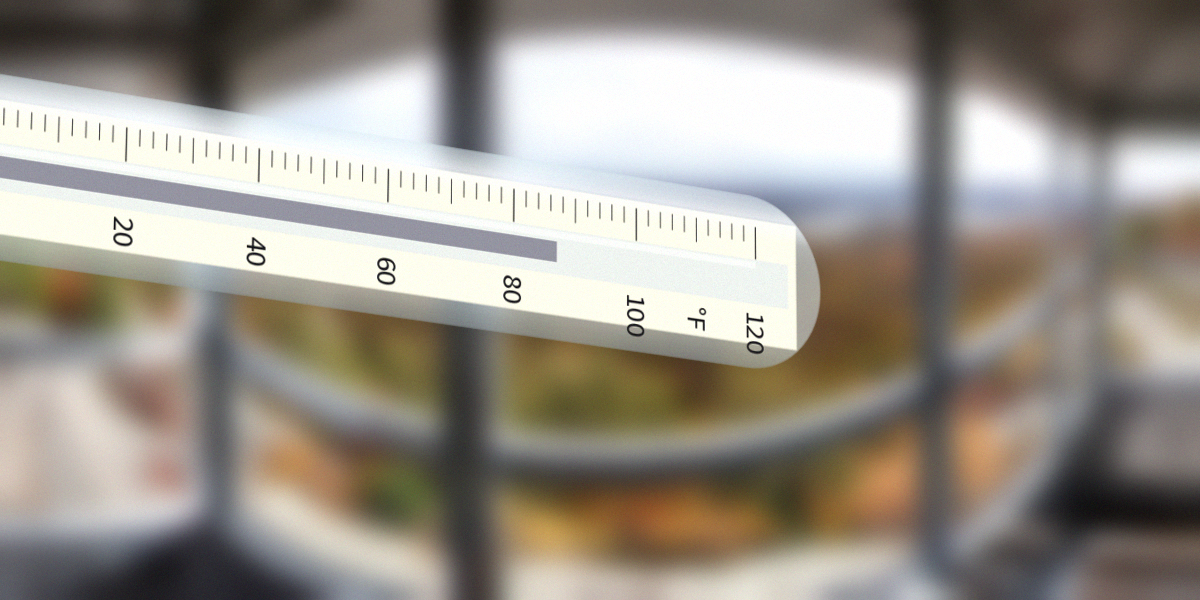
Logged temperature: 87
